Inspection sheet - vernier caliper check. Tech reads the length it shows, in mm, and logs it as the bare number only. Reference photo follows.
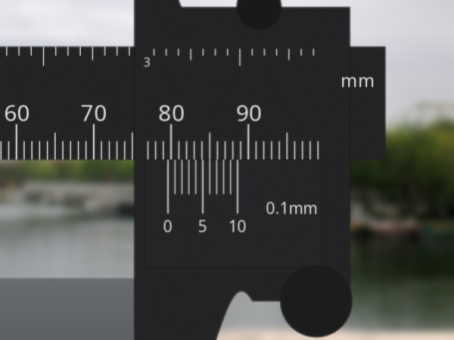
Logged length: 79.6
